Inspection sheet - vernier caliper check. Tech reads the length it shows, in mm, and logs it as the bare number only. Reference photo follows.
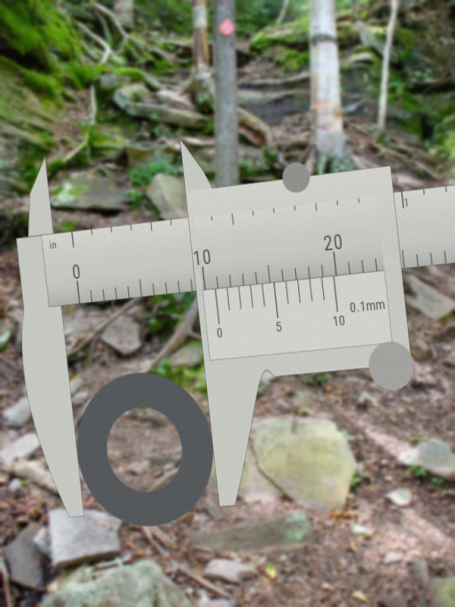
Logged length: 10.8
